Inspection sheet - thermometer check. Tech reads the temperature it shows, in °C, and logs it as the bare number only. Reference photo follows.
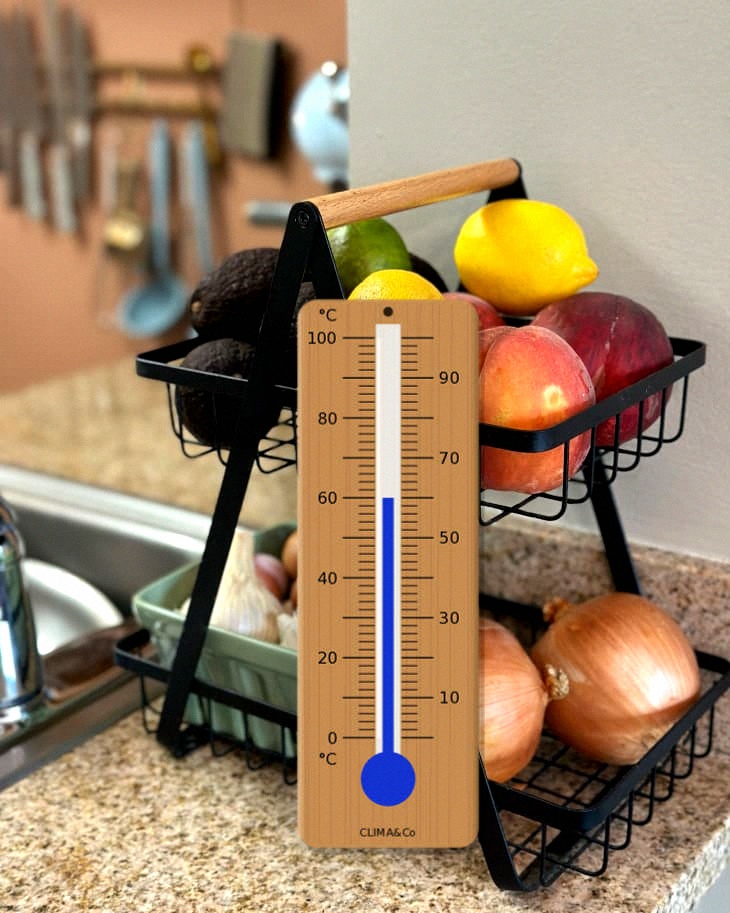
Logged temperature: 60
